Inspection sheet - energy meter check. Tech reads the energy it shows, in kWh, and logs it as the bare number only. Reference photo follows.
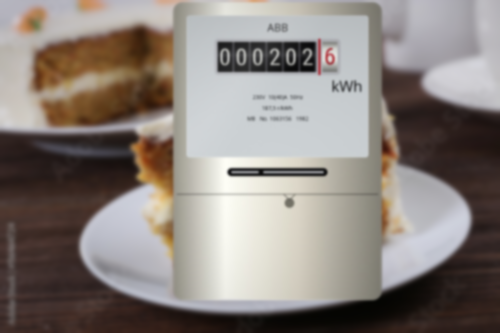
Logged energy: 202.6
